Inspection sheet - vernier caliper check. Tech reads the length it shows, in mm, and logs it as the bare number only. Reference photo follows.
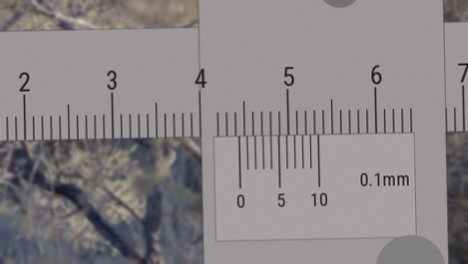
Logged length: 44.4
